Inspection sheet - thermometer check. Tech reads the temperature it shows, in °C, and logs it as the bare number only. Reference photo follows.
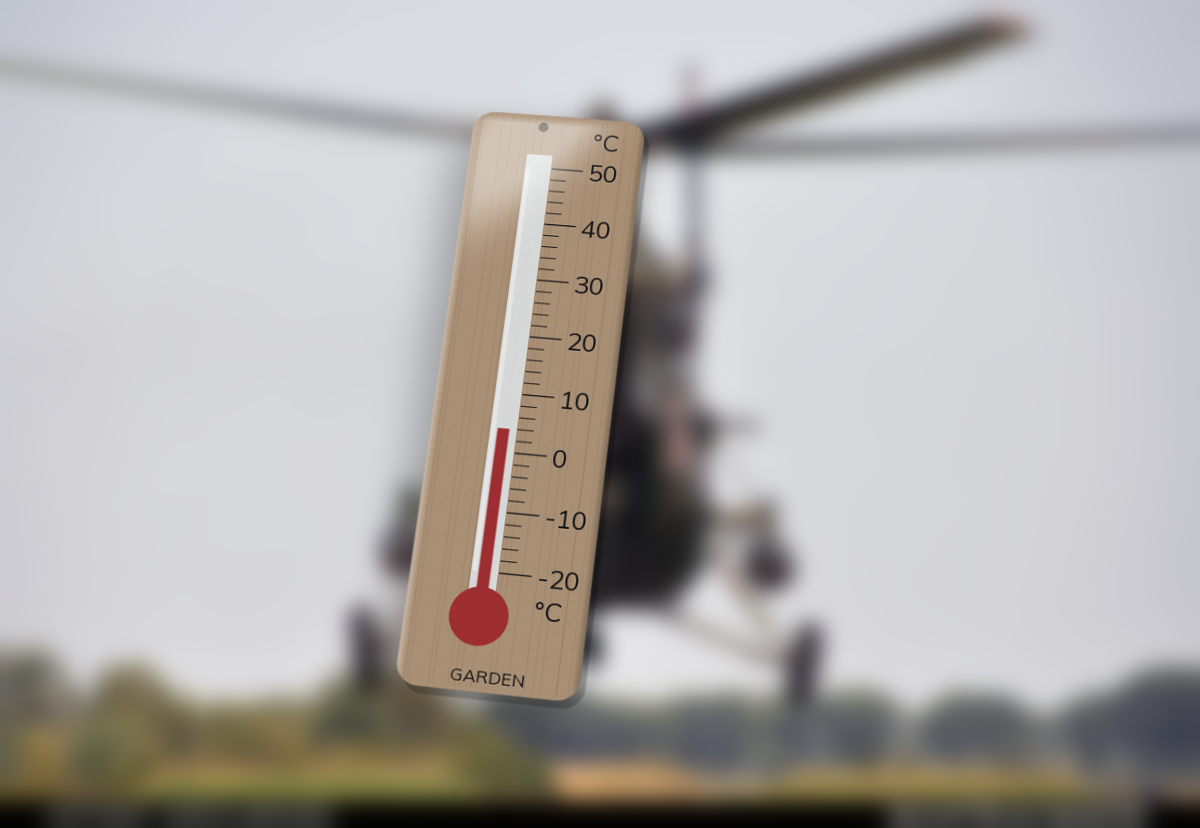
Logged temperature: 4
